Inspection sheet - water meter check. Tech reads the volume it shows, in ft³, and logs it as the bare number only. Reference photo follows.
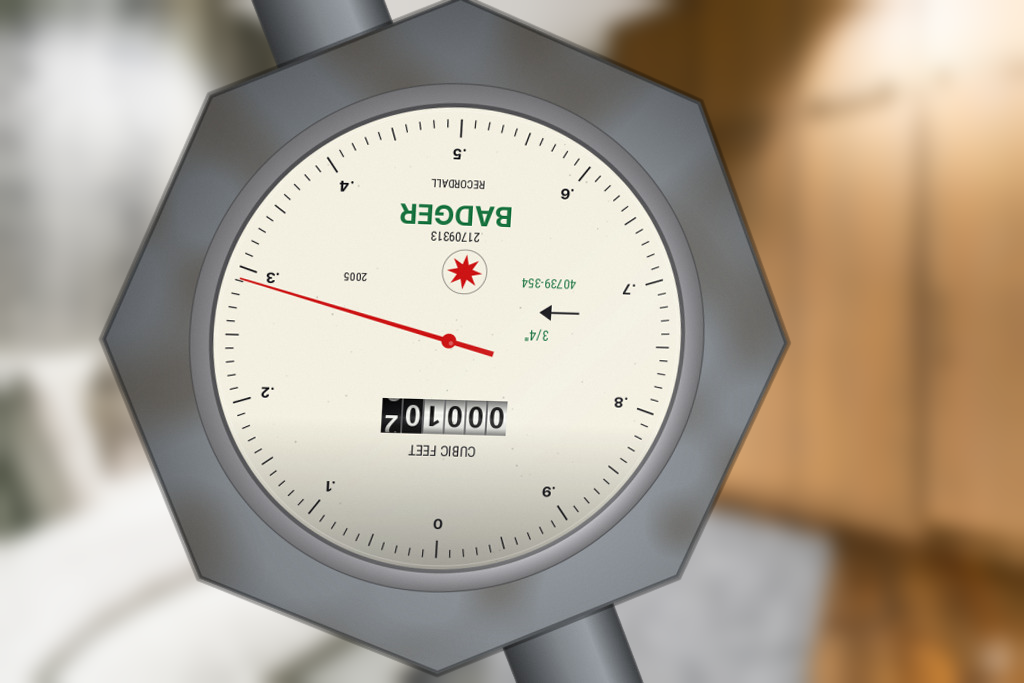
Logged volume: 102.29
